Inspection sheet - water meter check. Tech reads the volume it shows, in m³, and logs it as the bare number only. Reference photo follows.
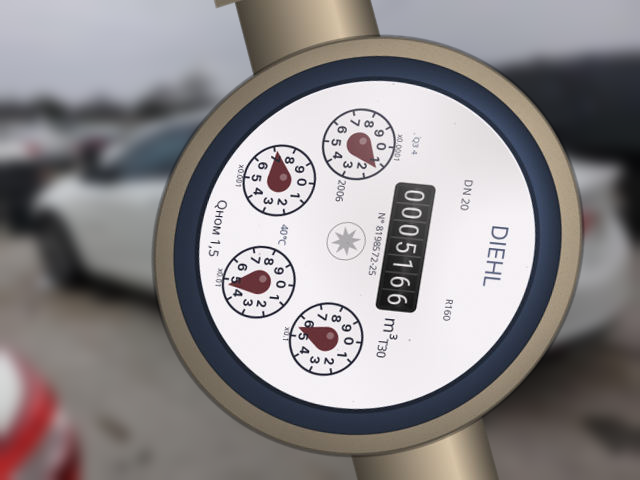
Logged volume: 5166.5471
